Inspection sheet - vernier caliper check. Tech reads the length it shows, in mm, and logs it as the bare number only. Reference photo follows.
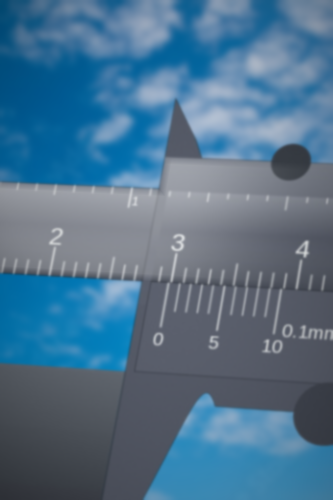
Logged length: 29.8
